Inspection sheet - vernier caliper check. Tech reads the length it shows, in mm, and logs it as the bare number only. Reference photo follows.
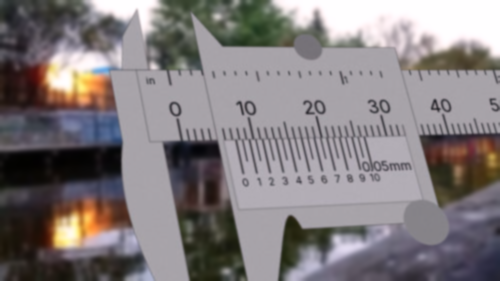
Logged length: 7.5
